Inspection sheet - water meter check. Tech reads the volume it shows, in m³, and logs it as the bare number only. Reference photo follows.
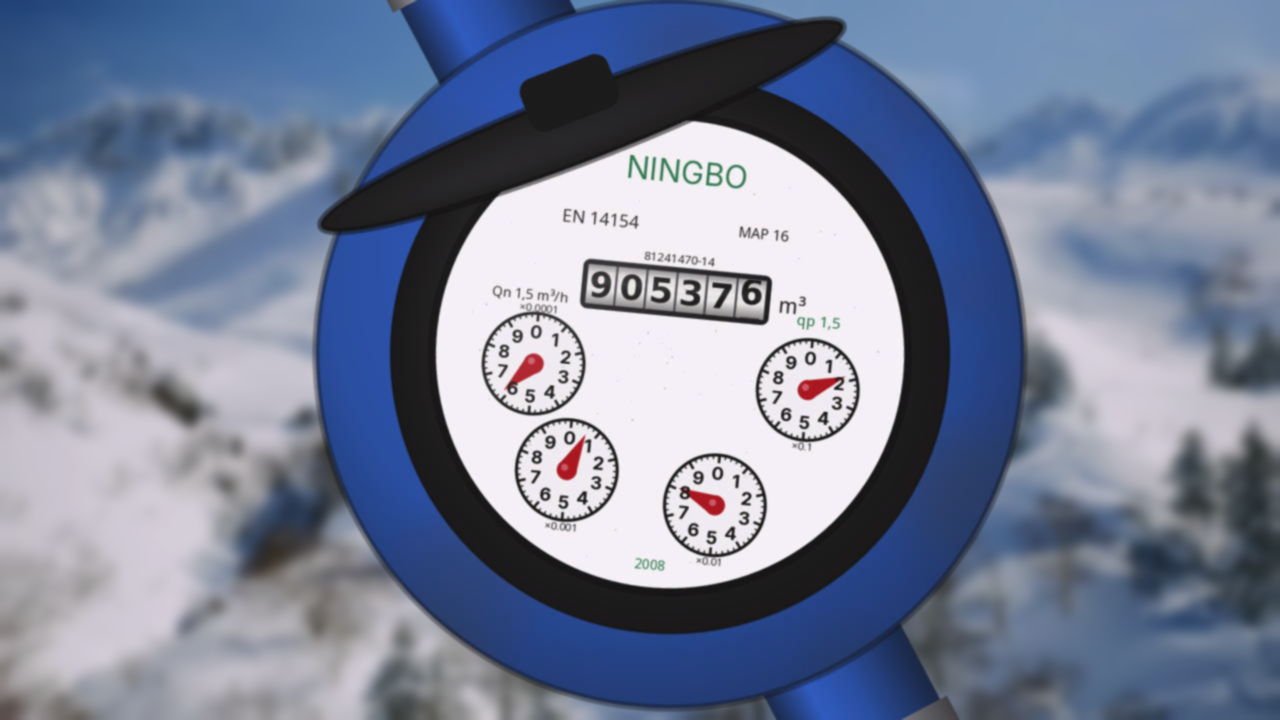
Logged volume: 905376.1806
